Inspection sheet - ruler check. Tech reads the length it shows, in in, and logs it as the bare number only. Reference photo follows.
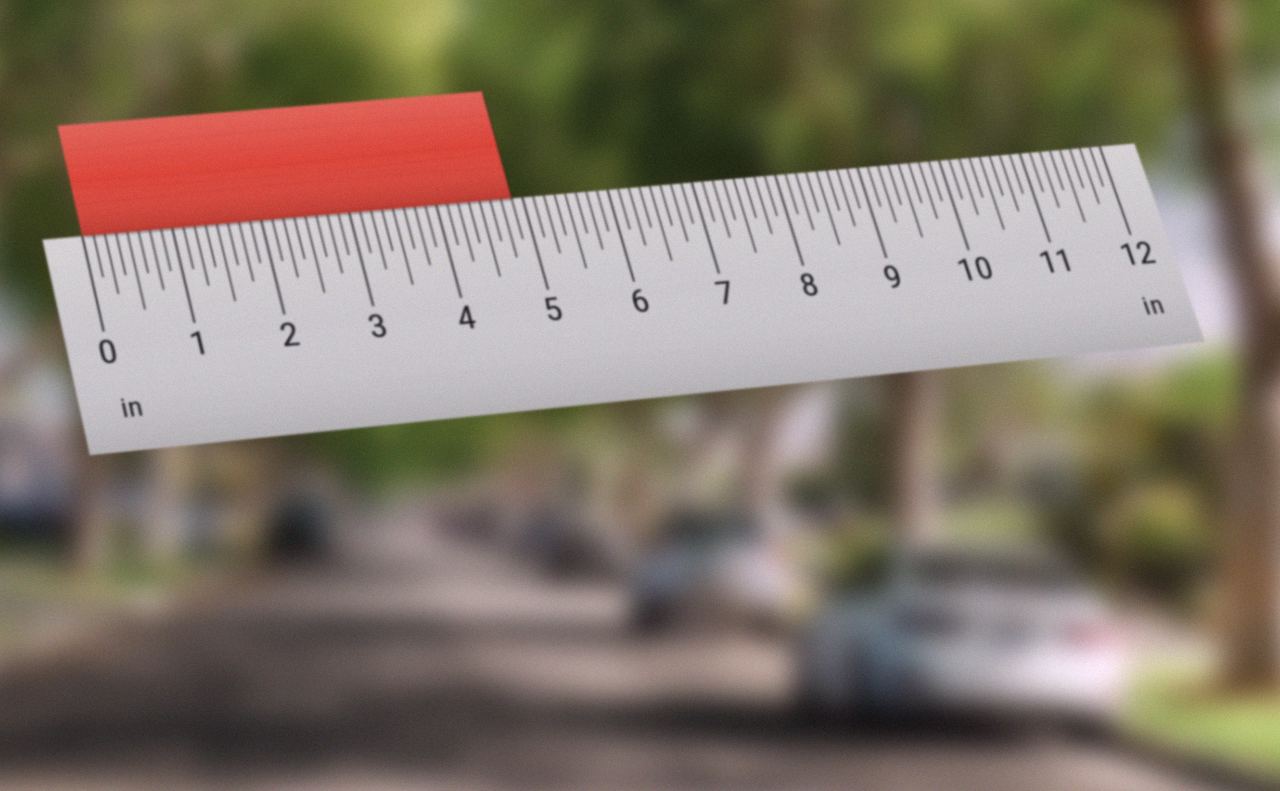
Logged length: 4.875
